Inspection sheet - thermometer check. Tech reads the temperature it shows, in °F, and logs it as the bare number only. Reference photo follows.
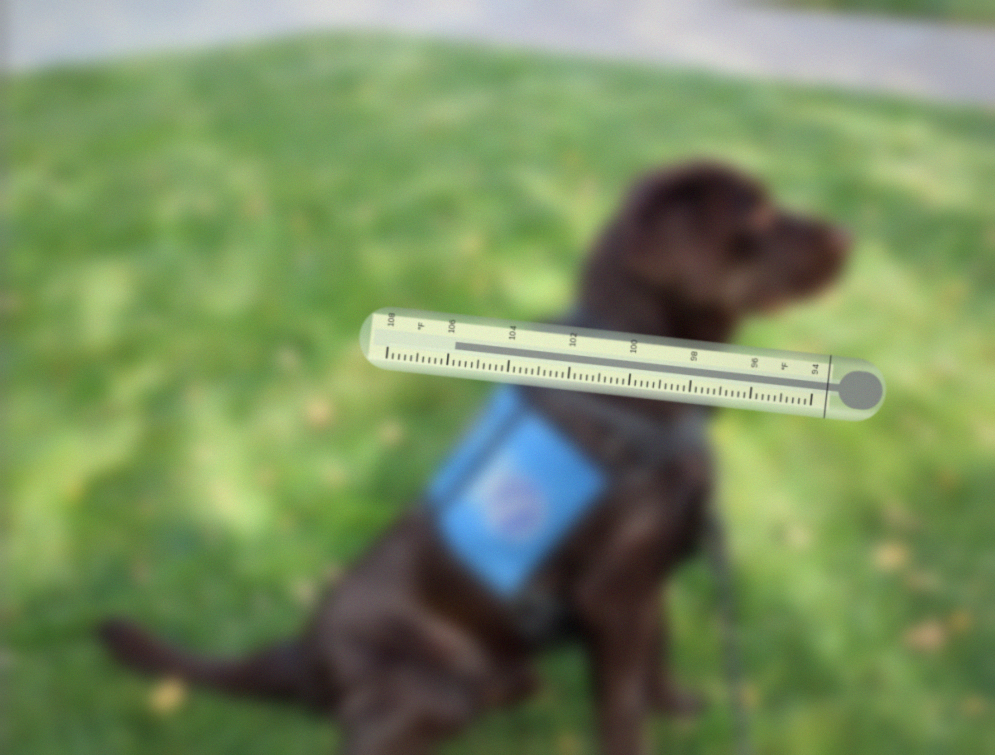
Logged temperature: 105.8
